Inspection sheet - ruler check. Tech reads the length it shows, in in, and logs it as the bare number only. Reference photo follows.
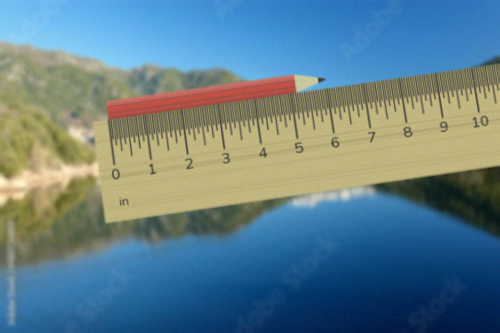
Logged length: 6
